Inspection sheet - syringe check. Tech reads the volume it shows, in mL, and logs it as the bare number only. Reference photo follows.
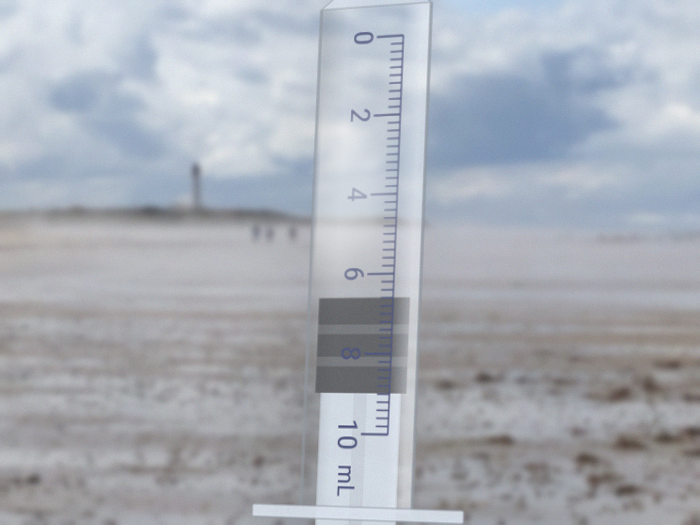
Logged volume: 6.6
